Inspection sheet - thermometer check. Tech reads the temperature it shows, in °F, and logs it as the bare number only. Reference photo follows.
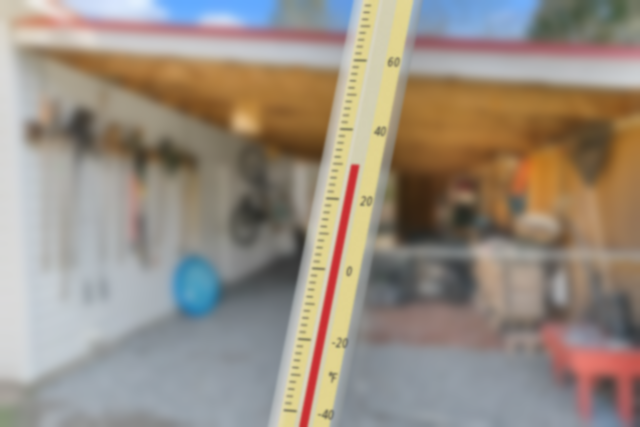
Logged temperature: 30
